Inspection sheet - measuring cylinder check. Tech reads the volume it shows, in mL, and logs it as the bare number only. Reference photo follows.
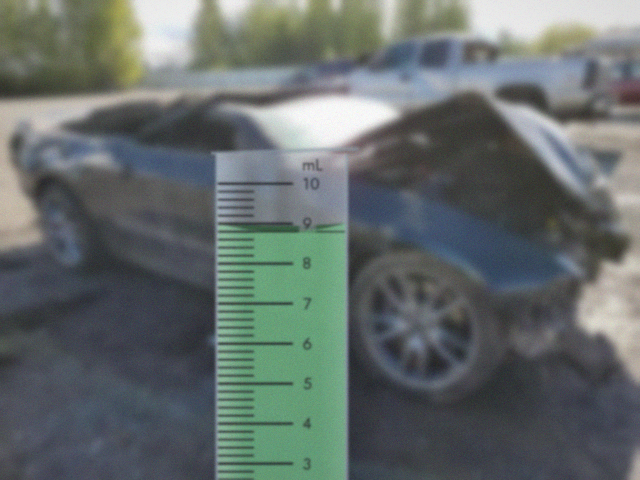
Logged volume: 8.8
